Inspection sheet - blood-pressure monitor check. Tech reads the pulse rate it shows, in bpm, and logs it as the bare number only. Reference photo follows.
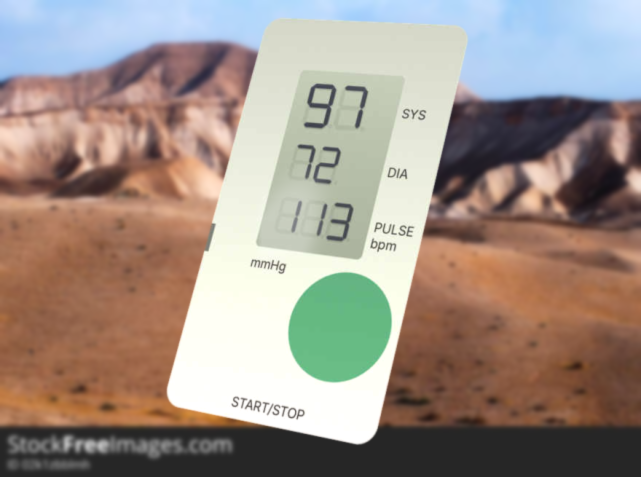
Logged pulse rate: 113
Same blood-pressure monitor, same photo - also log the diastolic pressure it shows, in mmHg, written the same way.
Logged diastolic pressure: 72
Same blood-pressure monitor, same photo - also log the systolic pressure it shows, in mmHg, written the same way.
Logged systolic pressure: 97
